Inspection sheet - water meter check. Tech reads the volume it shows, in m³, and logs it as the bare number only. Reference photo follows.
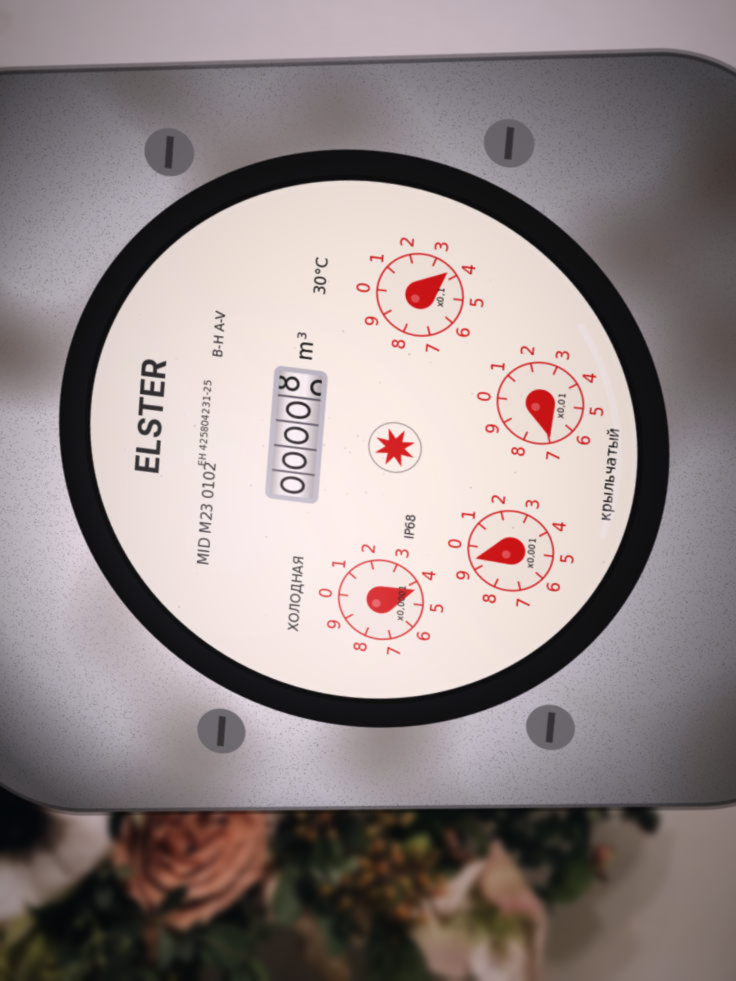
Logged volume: 8.3694
